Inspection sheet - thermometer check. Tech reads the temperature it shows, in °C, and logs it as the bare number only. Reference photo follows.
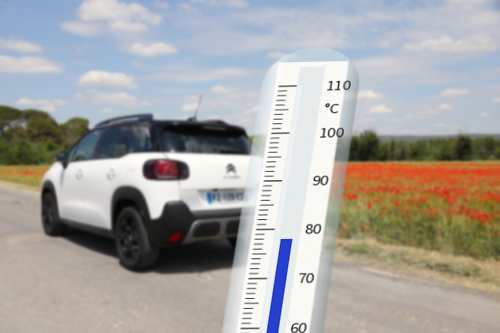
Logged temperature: 78
